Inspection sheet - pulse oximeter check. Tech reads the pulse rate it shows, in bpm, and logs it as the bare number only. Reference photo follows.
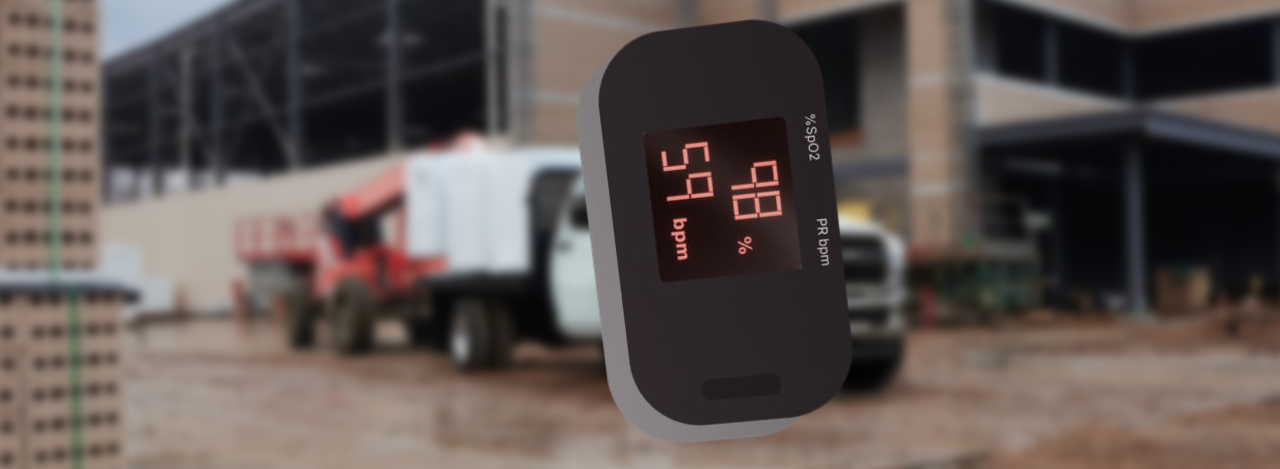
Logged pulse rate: 59
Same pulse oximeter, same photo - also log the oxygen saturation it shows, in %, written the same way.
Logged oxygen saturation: 98
